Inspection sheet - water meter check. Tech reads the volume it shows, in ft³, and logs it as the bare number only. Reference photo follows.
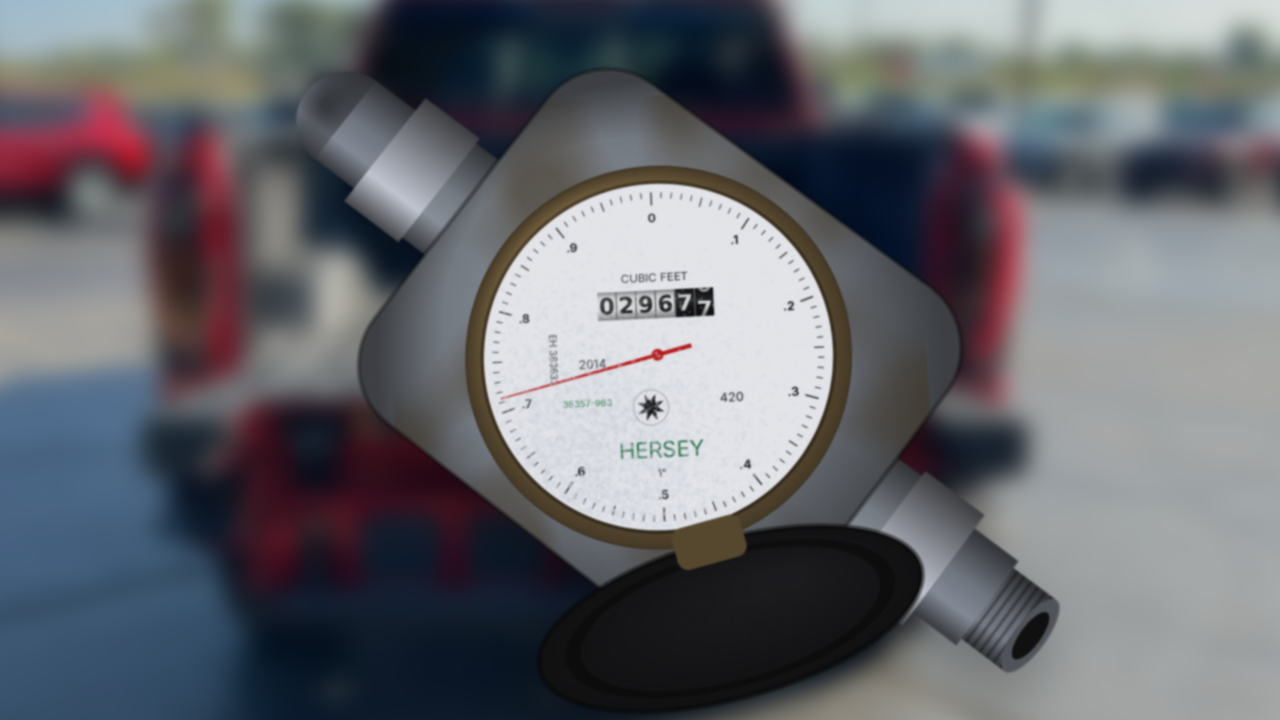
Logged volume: 29676.71
